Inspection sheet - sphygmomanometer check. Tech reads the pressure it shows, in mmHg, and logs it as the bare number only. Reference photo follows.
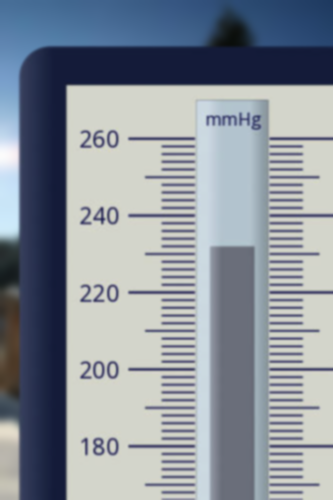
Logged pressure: 232
